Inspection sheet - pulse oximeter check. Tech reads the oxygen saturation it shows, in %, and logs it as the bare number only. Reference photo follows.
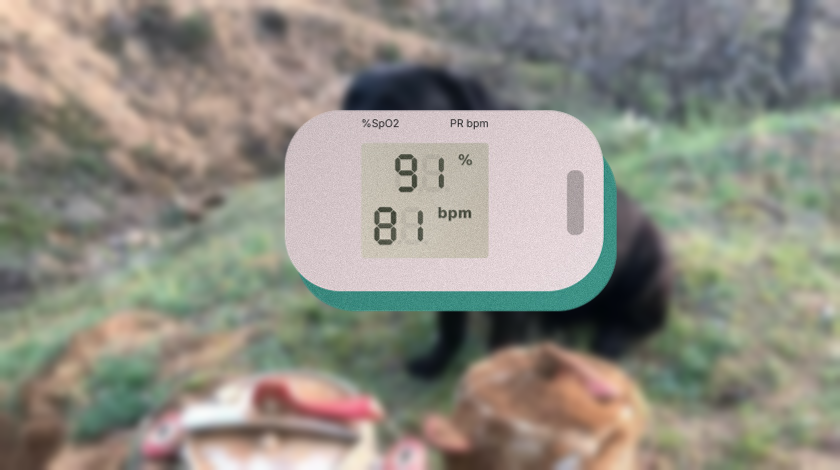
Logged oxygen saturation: 91
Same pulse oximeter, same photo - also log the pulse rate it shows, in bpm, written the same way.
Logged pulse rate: 81
